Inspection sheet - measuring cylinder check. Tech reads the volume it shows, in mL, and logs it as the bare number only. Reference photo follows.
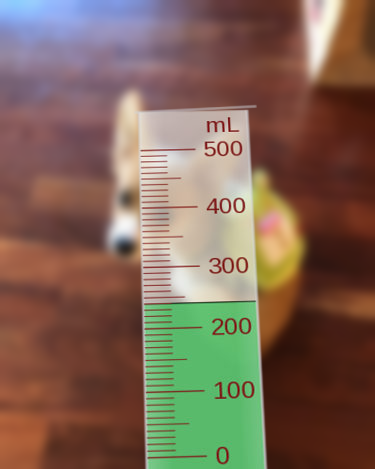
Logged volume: 240
